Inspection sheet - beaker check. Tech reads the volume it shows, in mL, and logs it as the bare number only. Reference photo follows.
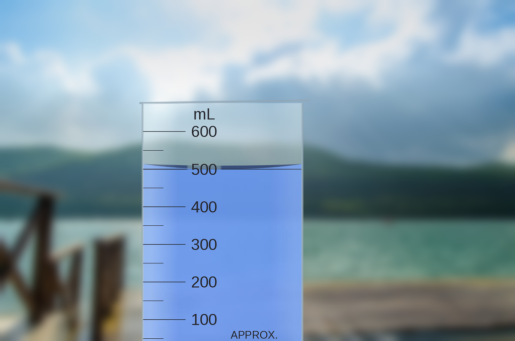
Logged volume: 500
